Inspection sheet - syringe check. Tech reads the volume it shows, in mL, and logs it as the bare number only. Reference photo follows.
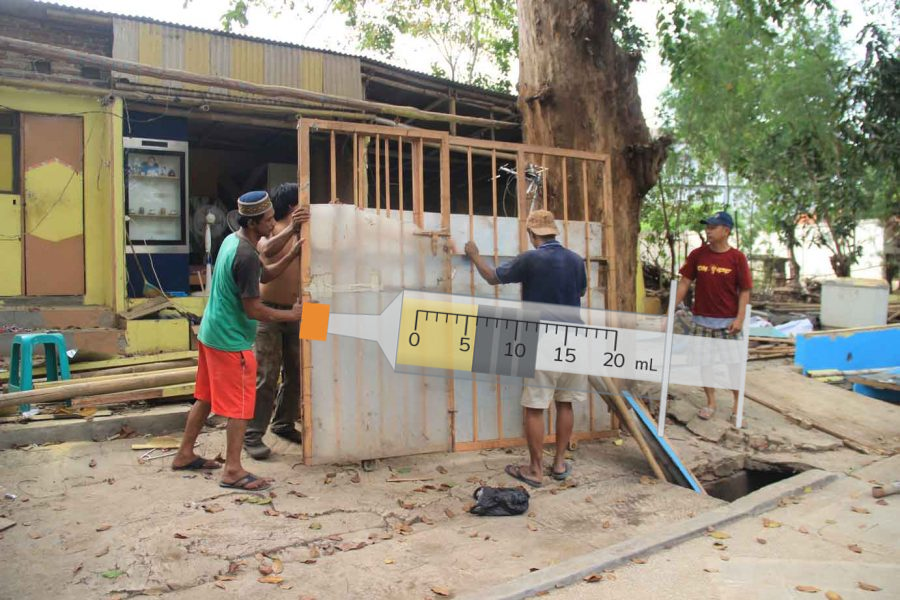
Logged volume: 6
